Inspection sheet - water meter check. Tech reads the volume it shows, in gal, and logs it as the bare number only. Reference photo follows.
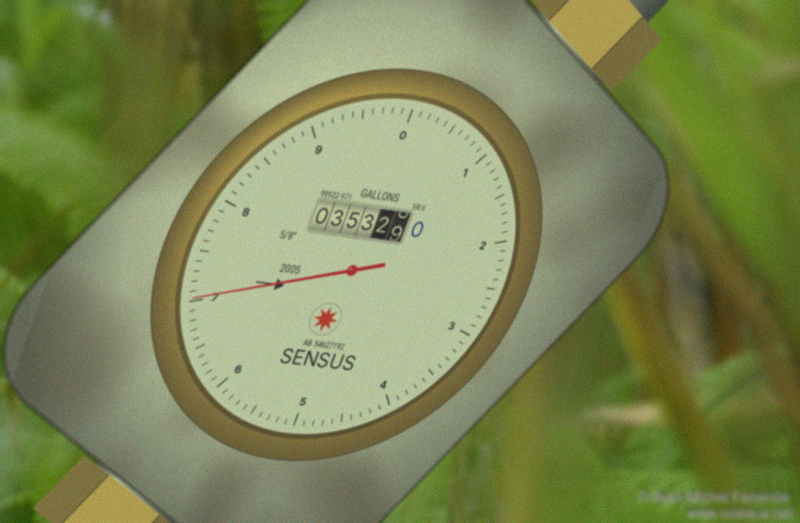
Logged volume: 353287.0
